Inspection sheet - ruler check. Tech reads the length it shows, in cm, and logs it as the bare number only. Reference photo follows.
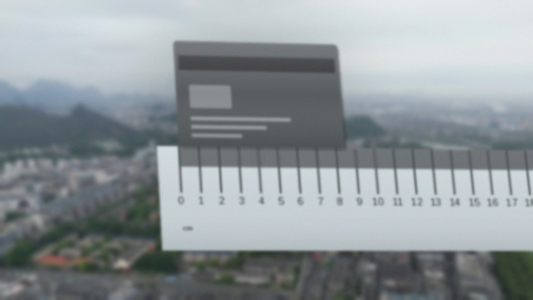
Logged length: 8.5
